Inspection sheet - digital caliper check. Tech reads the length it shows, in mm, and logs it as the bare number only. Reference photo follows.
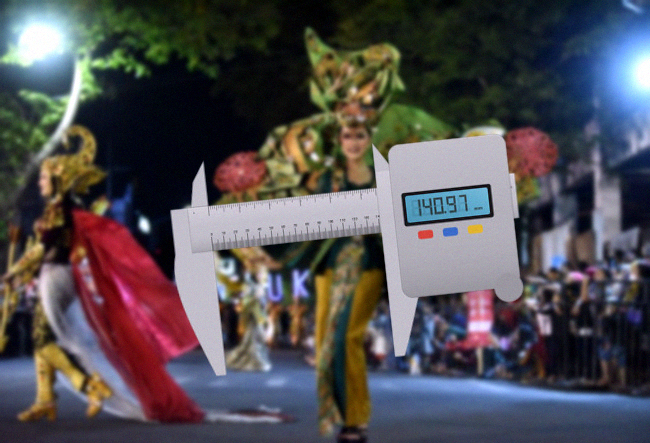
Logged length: 140.97
